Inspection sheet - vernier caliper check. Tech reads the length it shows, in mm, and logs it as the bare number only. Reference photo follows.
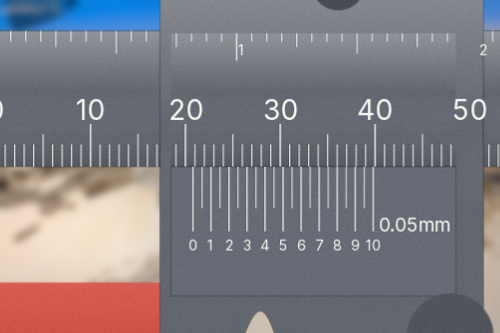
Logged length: 20.8
